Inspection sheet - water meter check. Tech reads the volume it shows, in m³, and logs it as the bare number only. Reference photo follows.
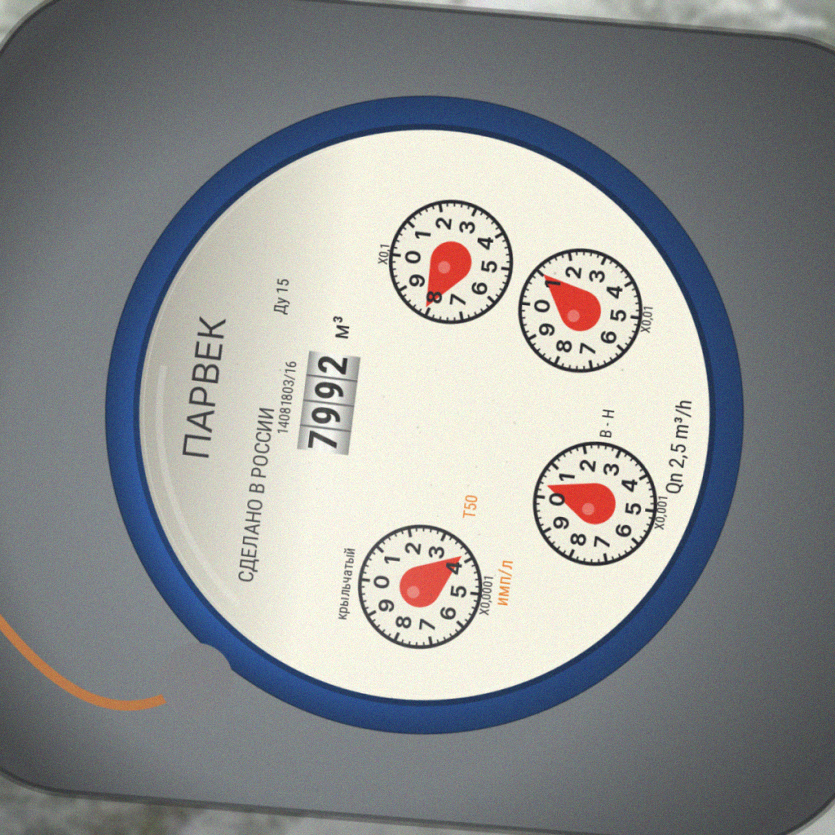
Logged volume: 7992.8103
